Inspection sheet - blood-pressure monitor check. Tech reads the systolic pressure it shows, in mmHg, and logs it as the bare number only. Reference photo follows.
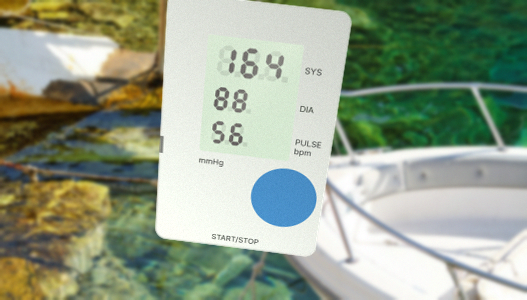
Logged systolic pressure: 164
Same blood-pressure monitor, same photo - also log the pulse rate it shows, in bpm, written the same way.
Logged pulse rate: 56
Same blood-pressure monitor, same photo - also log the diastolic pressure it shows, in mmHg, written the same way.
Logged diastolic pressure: 88
